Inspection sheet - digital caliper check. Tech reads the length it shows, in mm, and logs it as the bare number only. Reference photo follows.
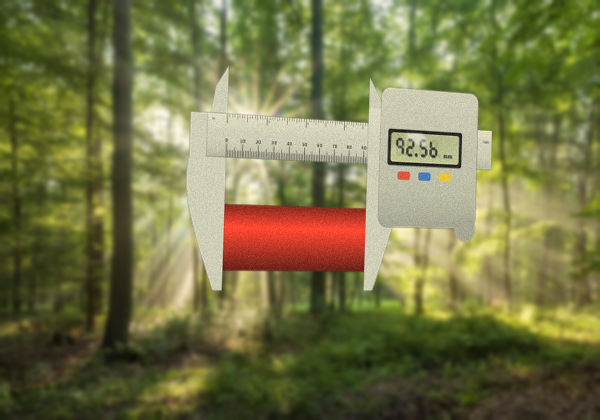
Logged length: 92.56
